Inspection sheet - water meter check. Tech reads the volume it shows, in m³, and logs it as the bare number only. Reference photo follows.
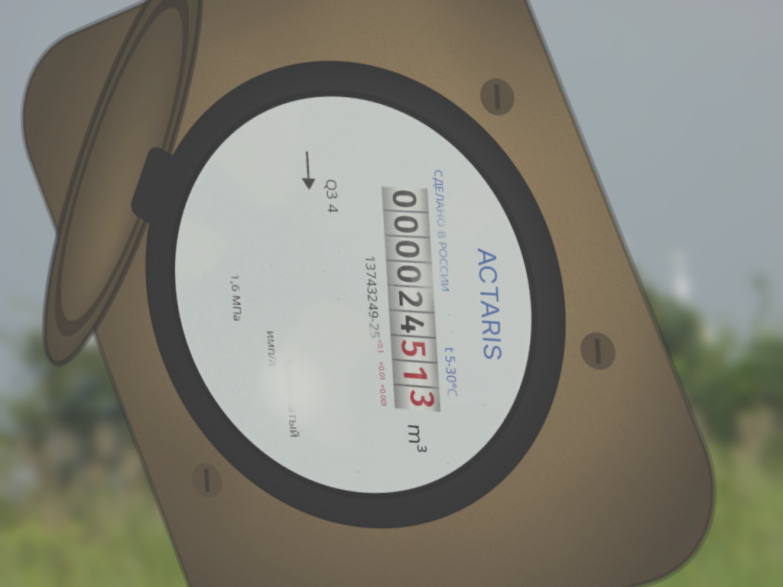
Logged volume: 24.513
